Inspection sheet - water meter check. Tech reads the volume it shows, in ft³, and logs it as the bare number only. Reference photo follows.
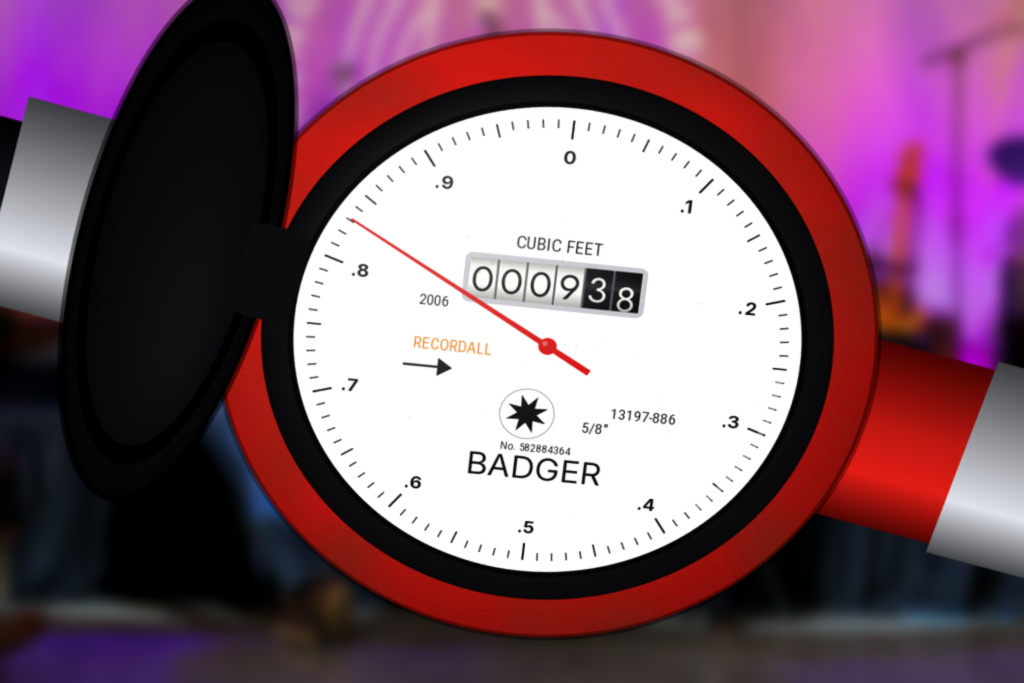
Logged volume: 937.83
